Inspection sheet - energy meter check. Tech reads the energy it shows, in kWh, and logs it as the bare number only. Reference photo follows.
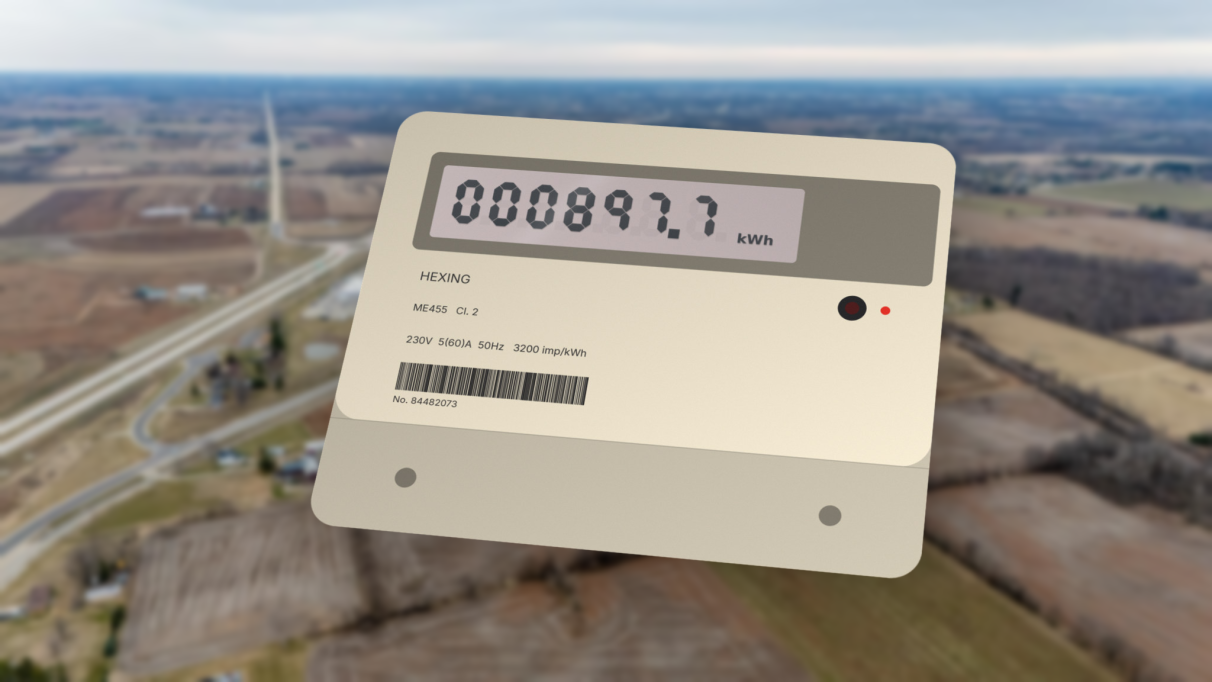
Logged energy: 897.7
